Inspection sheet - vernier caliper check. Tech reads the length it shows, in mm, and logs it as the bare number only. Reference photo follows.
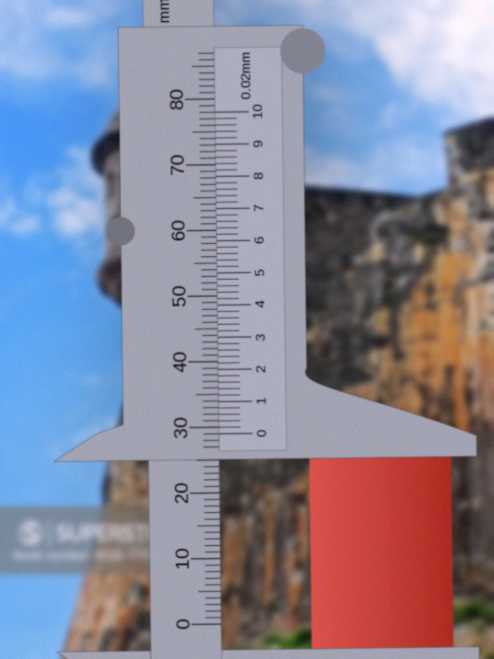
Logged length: 29.0
